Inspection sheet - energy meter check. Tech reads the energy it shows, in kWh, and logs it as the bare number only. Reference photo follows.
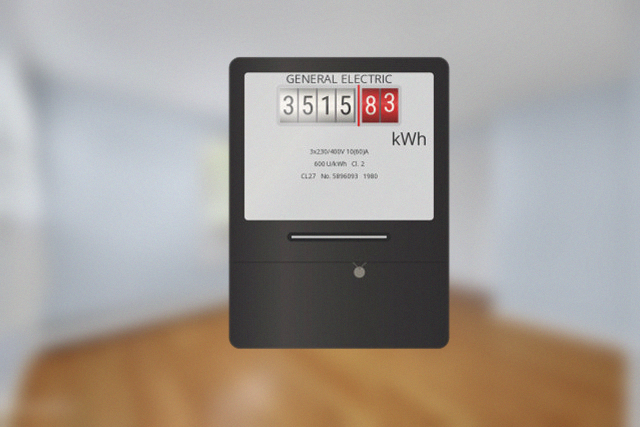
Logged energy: 3515.83
